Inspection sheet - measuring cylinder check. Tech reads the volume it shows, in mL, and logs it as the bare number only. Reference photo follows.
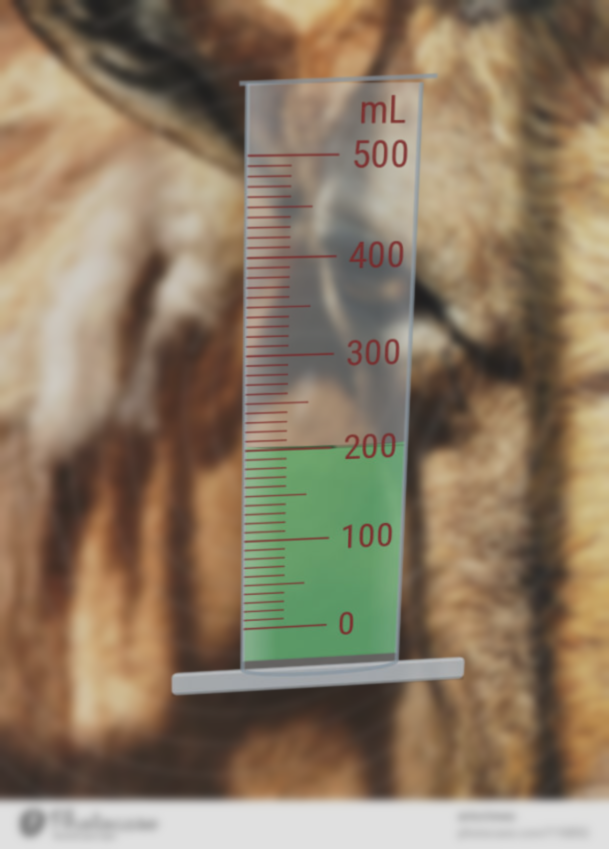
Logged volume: 200
